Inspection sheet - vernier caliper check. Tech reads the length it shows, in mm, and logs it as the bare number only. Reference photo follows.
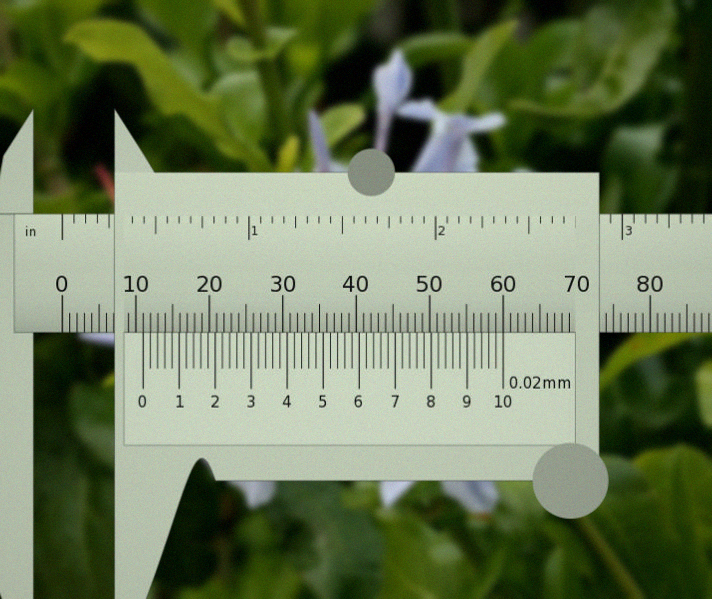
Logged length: 11.0
